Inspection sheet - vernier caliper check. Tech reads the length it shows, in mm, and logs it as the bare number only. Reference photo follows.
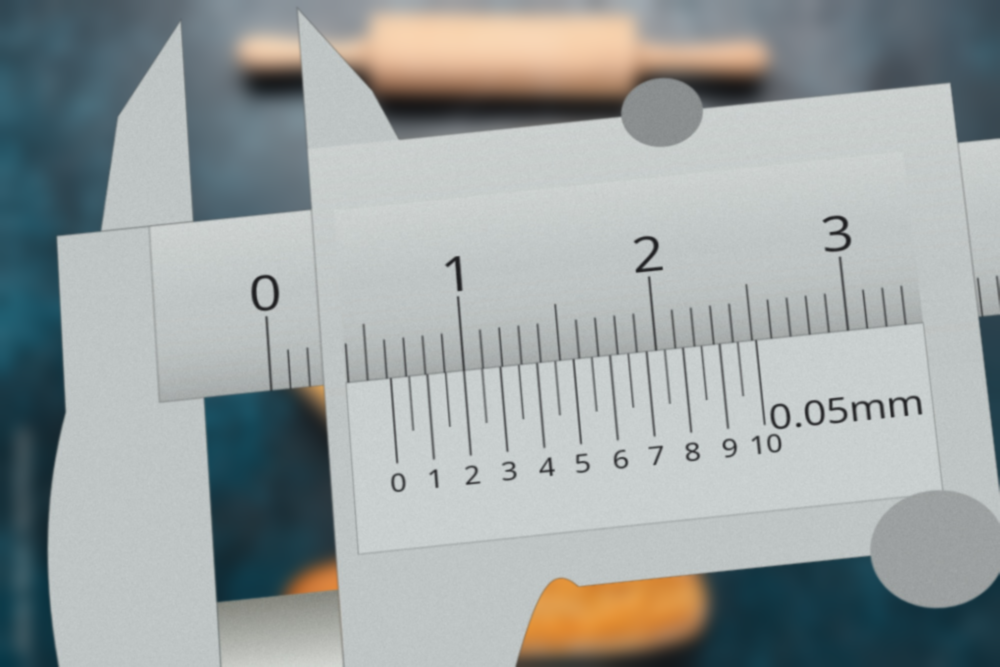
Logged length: 6.2
